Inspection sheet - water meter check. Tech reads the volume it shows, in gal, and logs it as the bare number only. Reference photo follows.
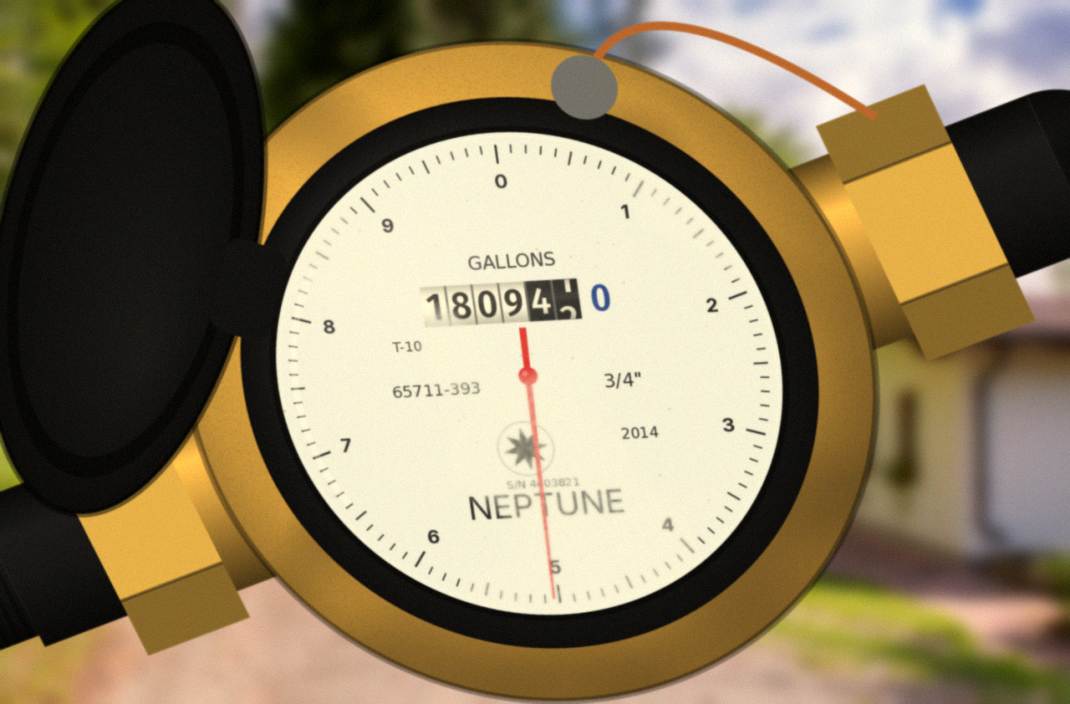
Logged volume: 1809415.0
